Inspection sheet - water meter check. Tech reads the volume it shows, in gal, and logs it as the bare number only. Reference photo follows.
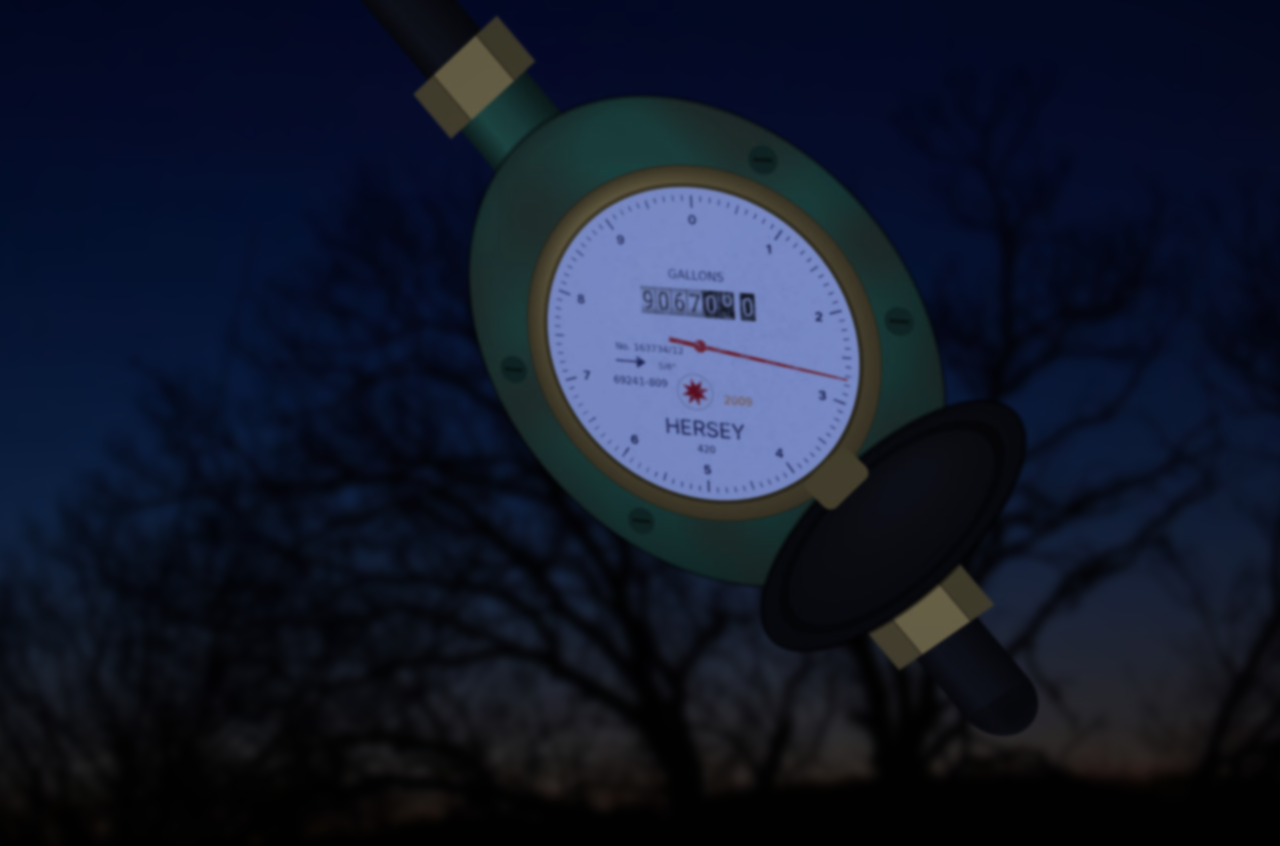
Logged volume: 9067062.7
